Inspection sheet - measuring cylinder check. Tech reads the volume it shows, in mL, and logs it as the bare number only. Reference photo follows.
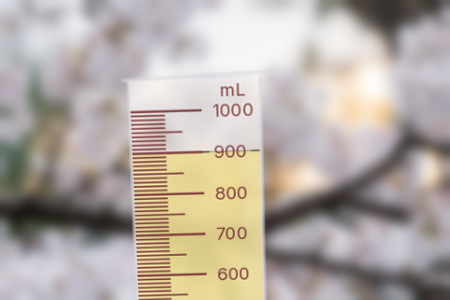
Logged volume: 900
